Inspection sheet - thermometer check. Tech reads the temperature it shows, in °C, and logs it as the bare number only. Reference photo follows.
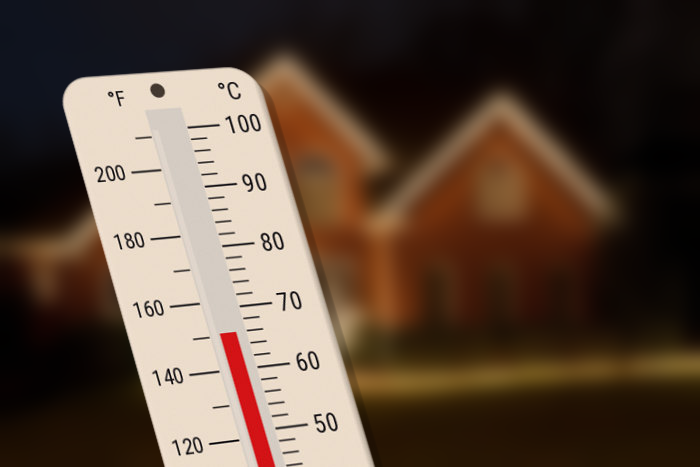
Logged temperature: 66
